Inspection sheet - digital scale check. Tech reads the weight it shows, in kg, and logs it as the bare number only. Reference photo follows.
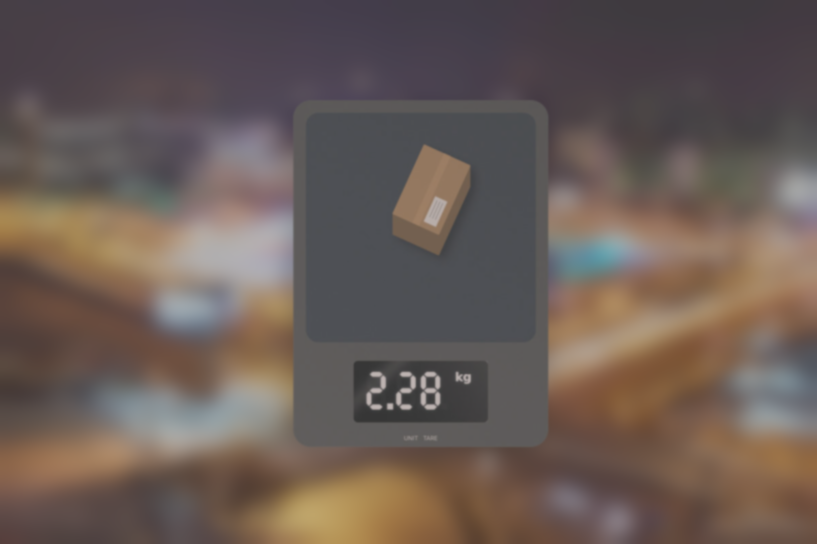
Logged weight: 2.28
